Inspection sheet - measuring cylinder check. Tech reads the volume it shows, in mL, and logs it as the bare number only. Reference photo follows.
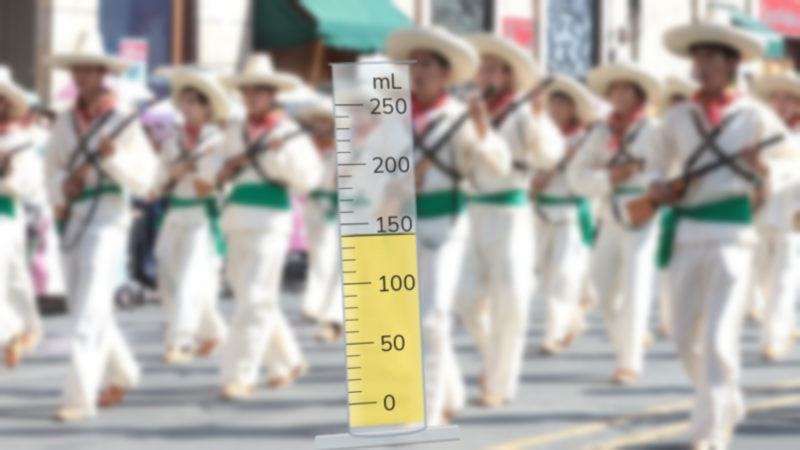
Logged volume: 140
